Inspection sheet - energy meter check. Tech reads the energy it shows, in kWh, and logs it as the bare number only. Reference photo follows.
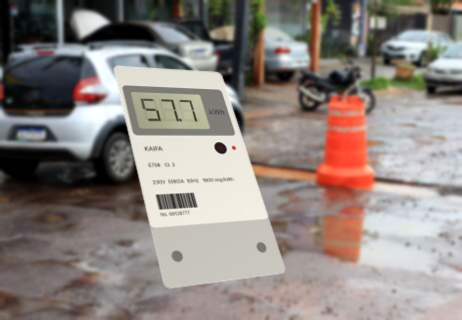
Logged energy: 57.7
